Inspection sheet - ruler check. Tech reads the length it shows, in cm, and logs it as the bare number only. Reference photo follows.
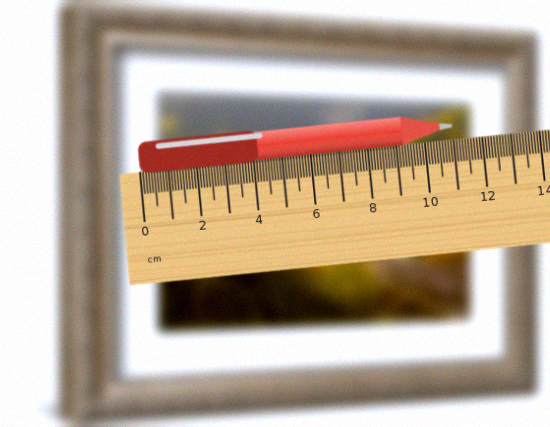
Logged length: 11
